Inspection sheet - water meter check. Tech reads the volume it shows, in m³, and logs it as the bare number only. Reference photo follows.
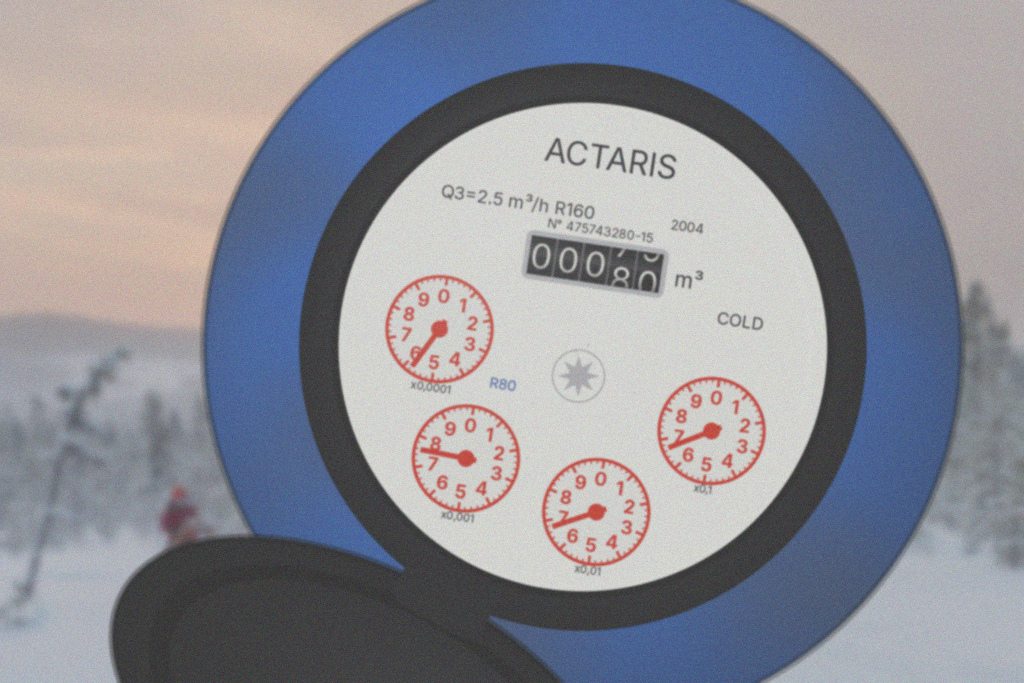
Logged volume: 79.6675
